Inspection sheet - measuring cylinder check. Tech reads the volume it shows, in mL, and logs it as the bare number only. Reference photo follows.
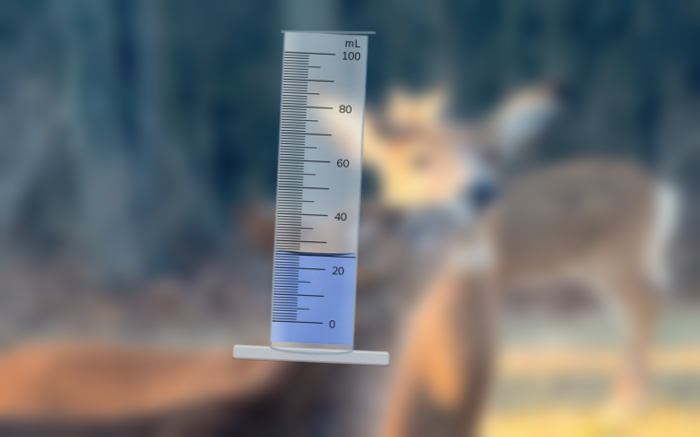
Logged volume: 25
